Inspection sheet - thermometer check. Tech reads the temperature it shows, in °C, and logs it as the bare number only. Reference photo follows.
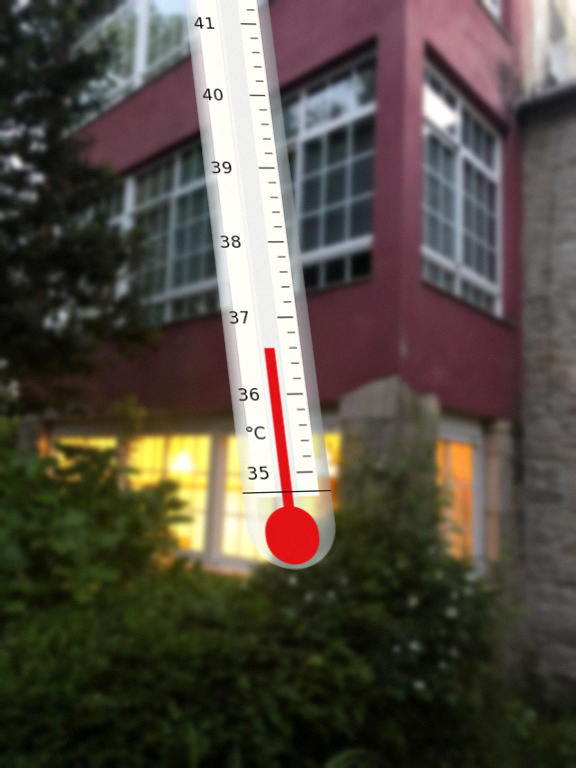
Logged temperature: 36.6
